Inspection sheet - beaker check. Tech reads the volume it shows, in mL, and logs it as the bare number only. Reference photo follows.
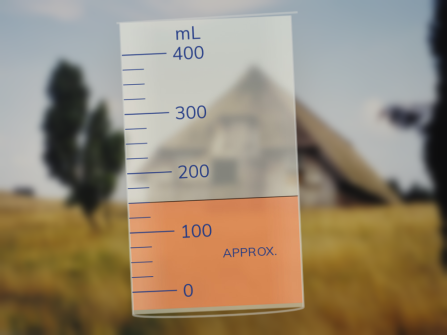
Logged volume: 150
